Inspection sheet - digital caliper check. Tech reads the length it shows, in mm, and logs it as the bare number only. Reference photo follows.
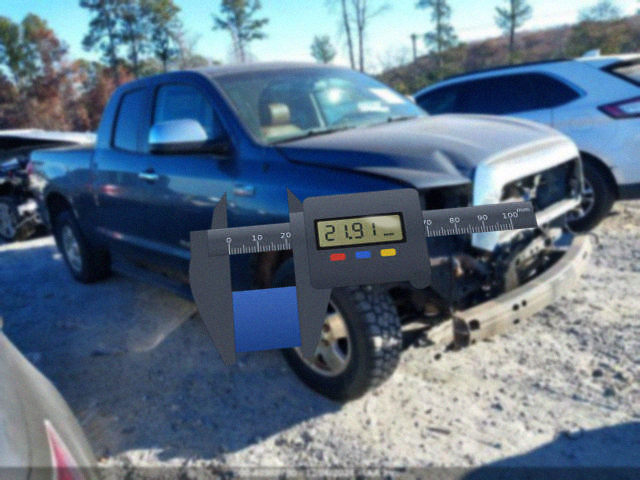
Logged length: 21.91
